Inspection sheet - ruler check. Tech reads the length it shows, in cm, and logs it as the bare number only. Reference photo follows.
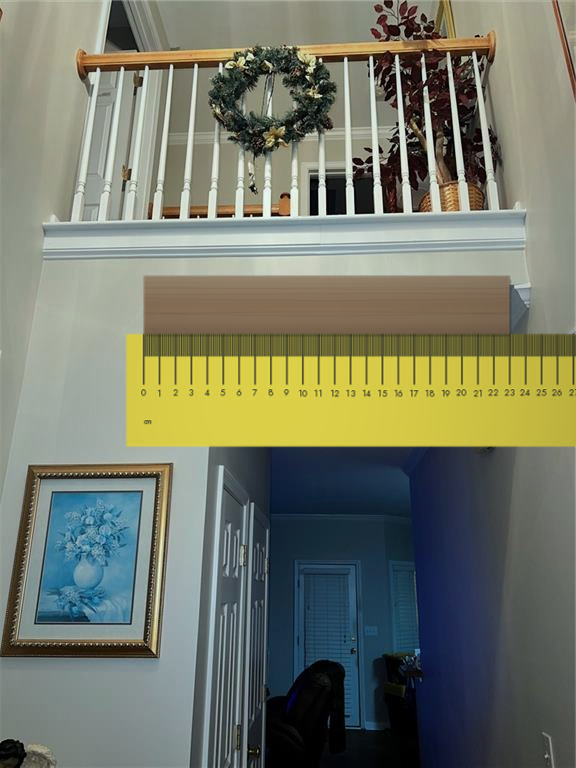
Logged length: 23
